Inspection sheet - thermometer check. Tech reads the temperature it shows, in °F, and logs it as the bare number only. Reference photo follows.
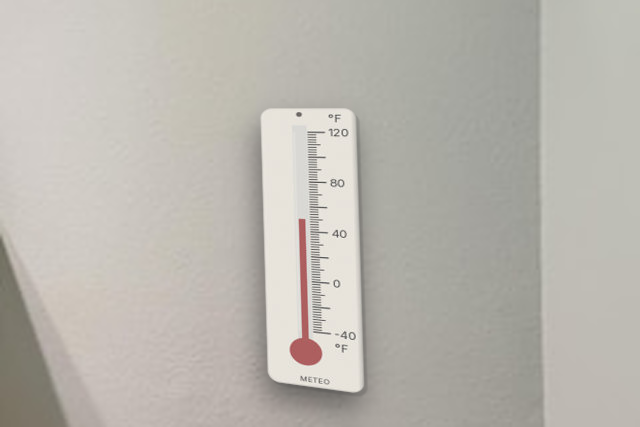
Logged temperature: 50
